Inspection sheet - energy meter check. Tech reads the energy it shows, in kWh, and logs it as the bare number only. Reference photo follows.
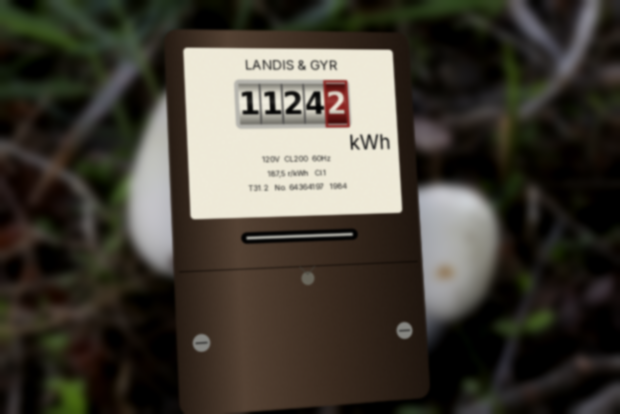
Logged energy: 1124.2
